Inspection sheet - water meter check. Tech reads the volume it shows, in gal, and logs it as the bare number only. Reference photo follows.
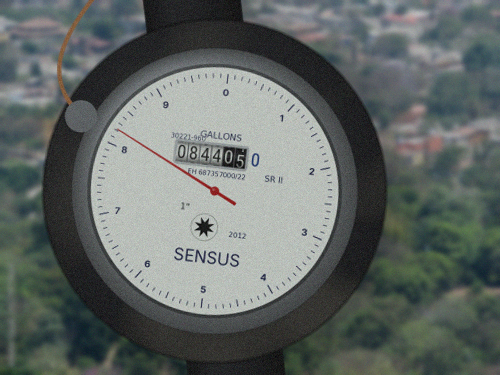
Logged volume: 844048.2
